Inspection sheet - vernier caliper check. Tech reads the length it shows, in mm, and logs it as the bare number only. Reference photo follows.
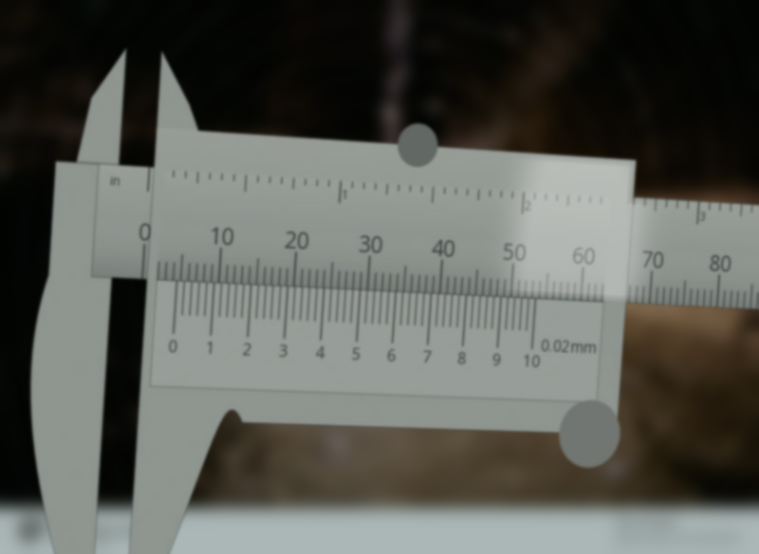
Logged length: 4.5
